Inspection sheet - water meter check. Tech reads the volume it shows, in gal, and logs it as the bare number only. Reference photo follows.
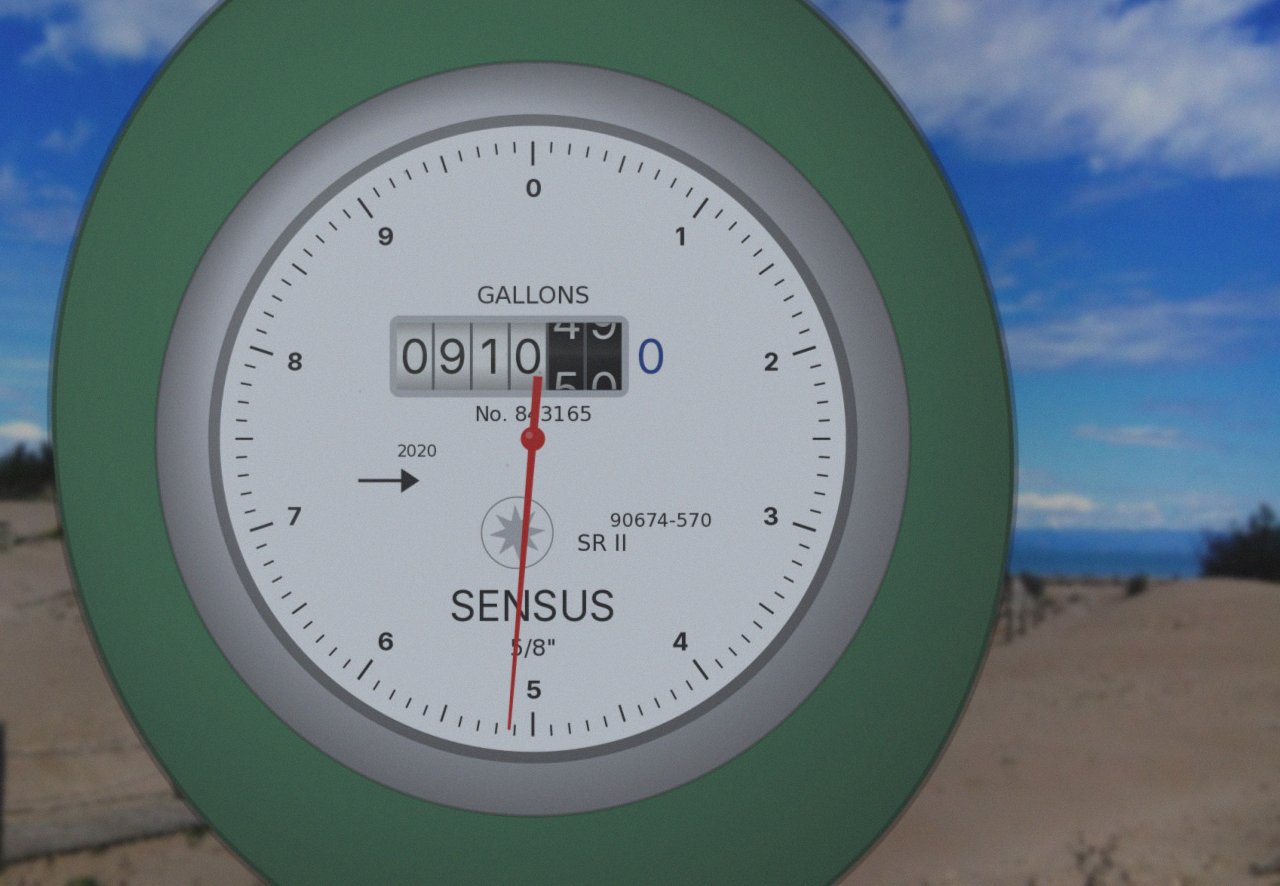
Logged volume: 910495.1
